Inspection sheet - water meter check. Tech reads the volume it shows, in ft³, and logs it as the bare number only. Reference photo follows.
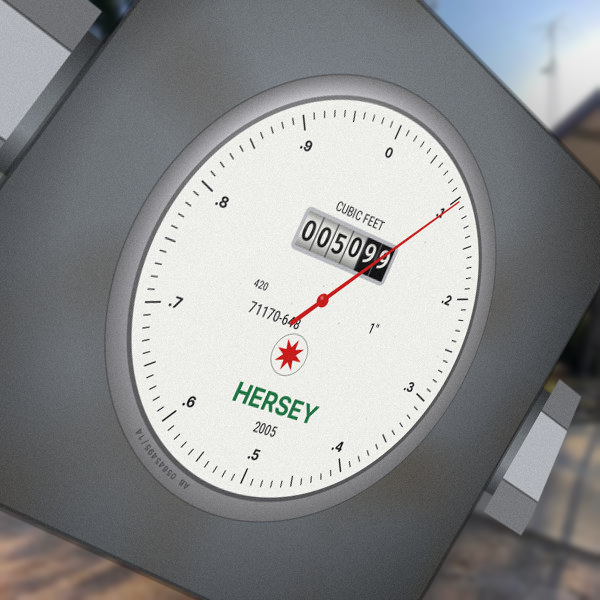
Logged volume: 5099.10
